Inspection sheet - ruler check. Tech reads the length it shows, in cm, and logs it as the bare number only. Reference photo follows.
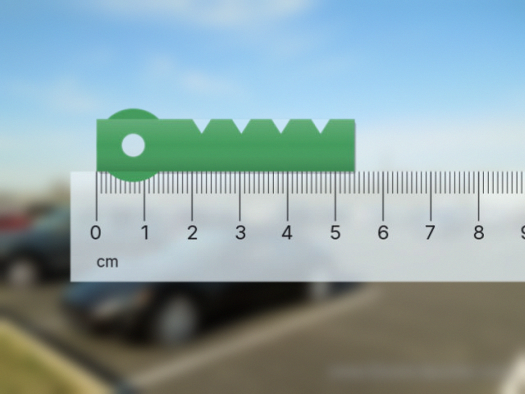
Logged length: 5.4
